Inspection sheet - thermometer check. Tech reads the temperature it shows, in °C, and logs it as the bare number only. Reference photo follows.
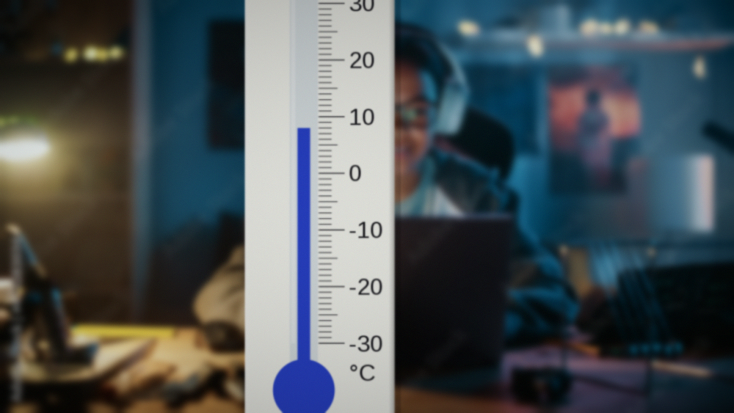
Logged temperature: 8
